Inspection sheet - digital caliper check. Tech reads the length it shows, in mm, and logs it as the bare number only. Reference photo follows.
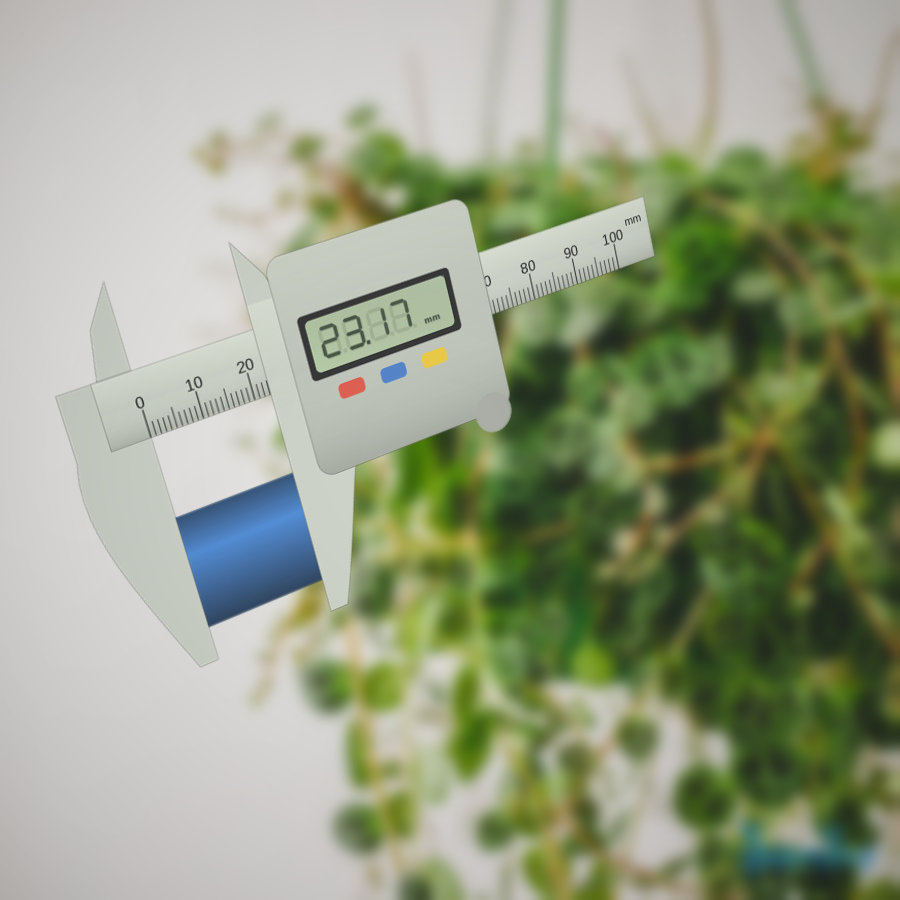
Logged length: 23.17
